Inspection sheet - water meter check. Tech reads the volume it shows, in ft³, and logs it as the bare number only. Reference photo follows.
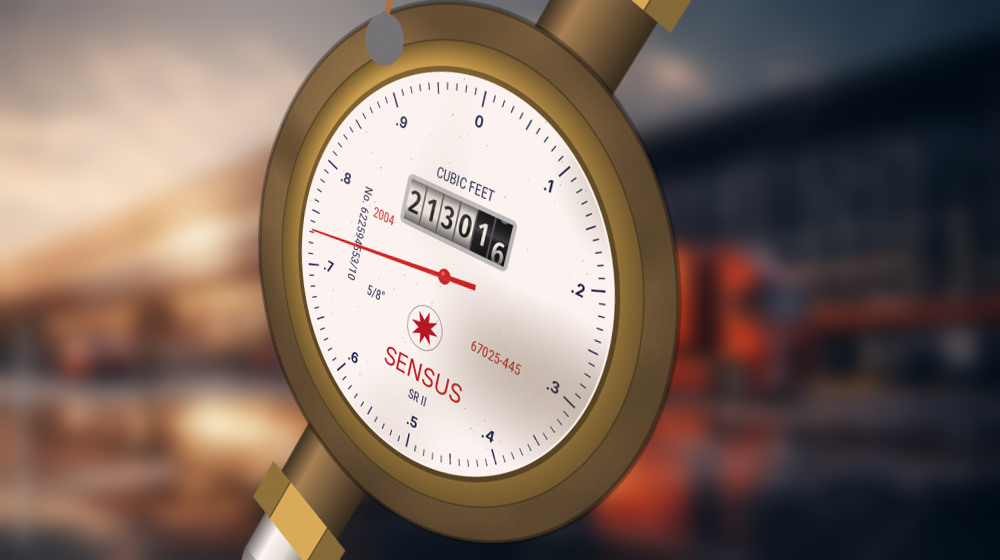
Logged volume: 213015.73
